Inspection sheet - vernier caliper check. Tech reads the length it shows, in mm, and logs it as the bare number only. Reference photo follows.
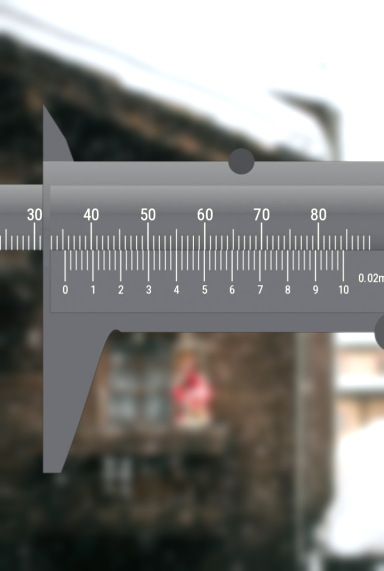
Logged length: 35.4
